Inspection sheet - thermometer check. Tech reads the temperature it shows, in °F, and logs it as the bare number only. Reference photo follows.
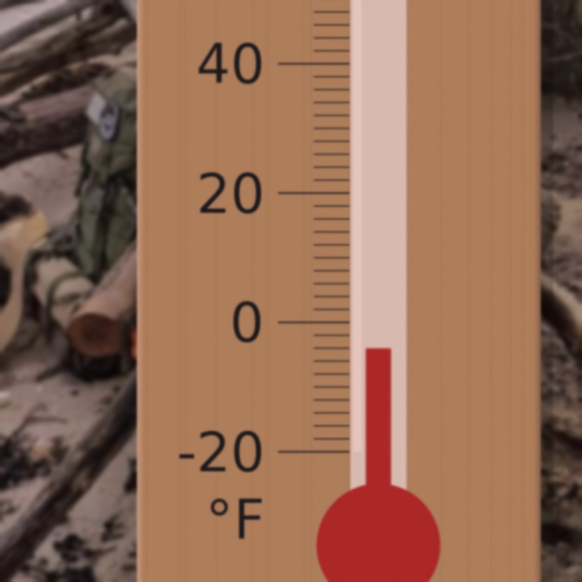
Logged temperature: -4
